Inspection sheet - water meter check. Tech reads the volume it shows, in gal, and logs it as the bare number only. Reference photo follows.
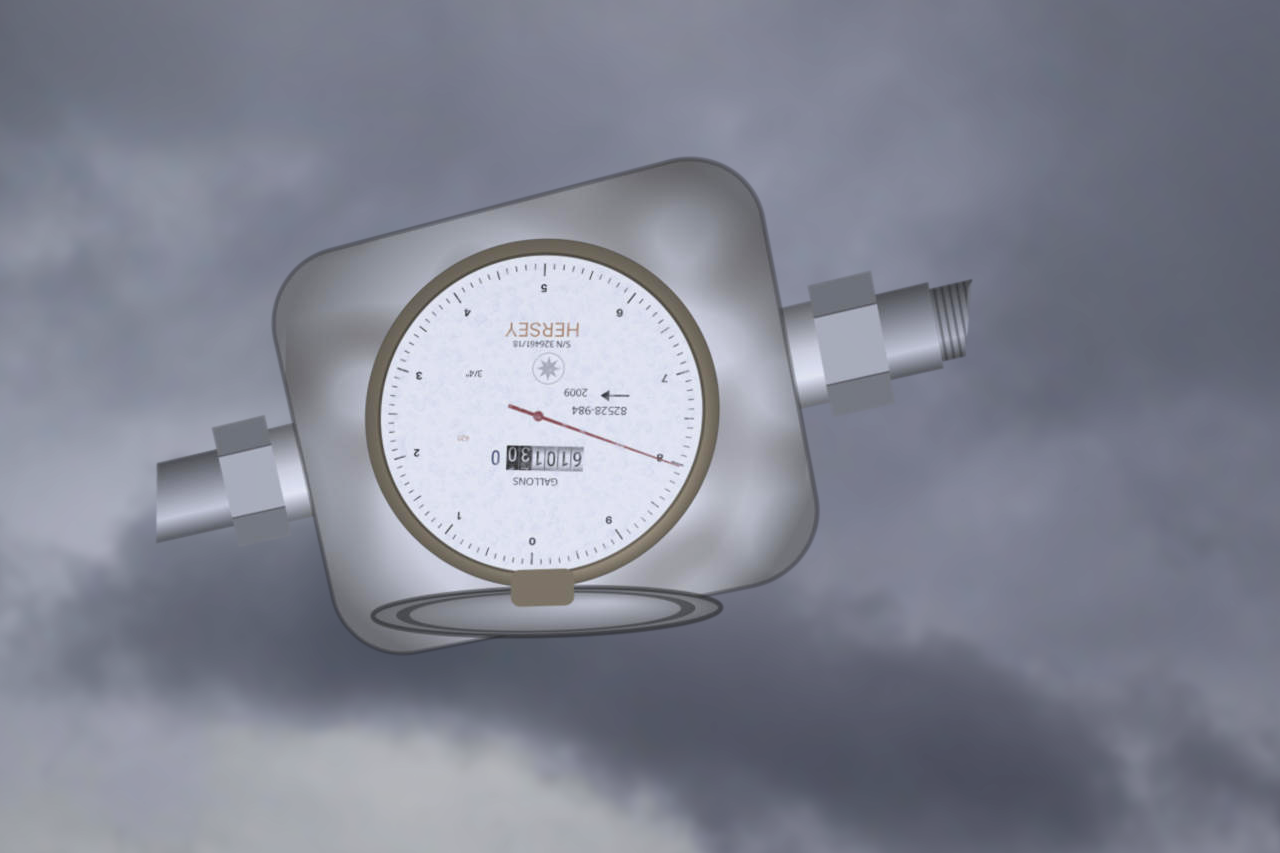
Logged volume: 6101298.0
